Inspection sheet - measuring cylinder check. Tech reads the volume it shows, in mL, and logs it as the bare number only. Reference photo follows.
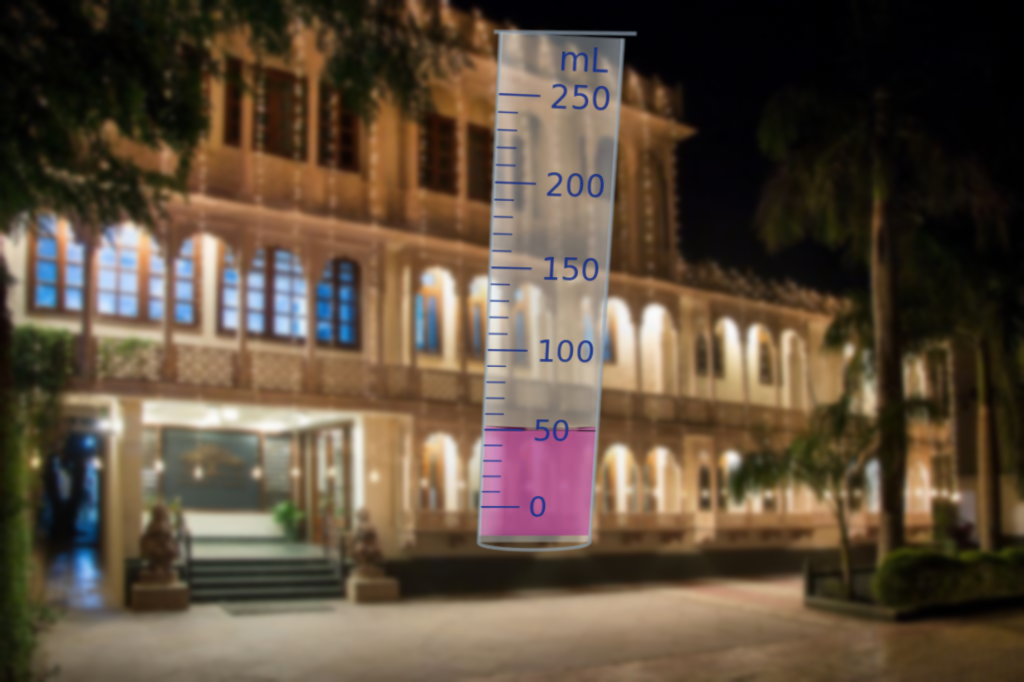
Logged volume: 50
